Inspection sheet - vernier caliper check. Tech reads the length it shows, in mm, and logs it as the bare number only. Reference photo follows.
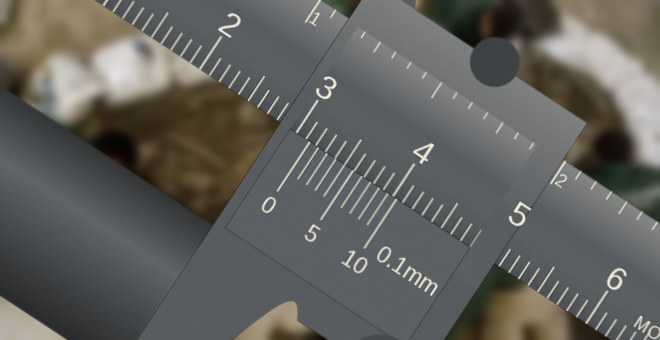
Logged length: 31.4
